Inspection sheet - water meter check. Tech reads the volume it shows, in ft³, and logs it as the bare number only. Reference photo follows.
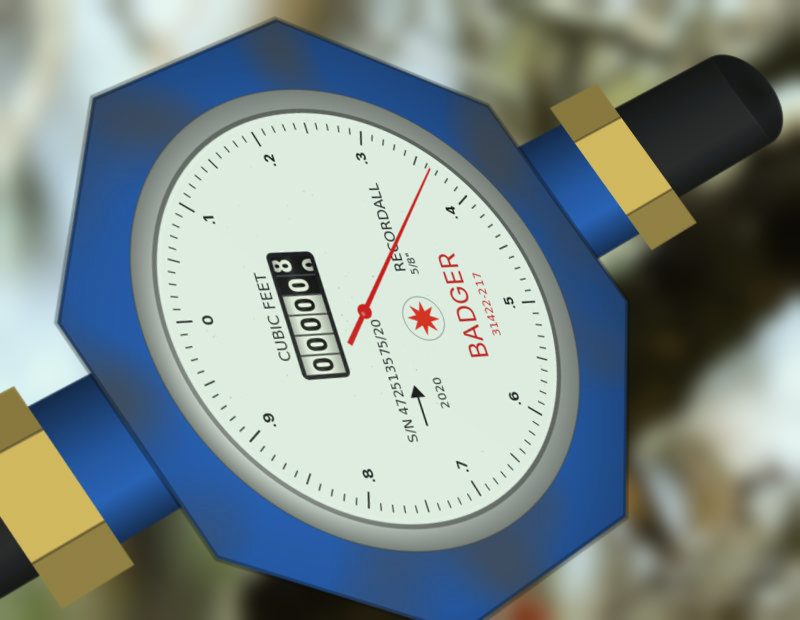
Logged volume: 8.36
